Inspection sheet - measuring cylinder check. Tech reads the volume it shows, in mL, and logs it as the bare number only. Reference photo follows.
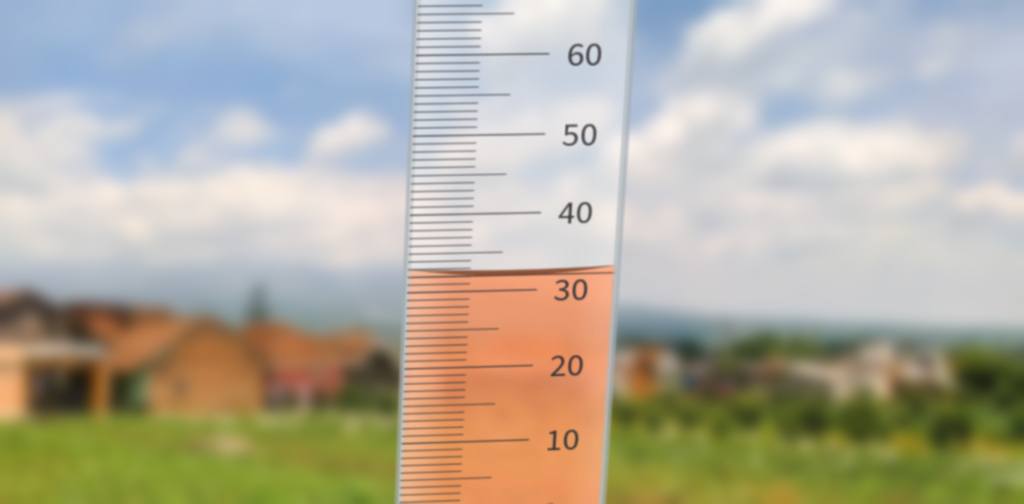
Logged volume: 32
